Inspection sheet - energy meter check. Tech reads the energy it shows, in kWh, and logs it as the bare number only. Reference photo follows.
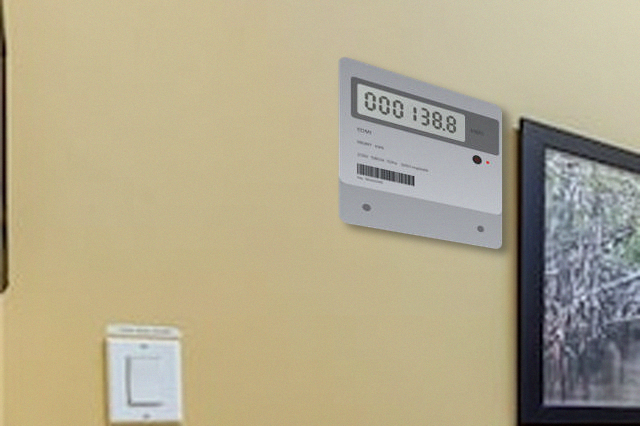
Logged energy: 138.8
